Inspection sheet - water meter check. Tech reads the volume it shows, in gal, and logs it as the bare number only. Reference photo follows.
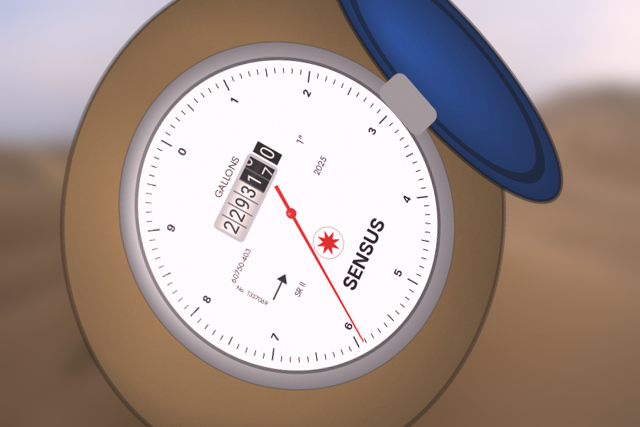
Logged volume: 2293165.9
